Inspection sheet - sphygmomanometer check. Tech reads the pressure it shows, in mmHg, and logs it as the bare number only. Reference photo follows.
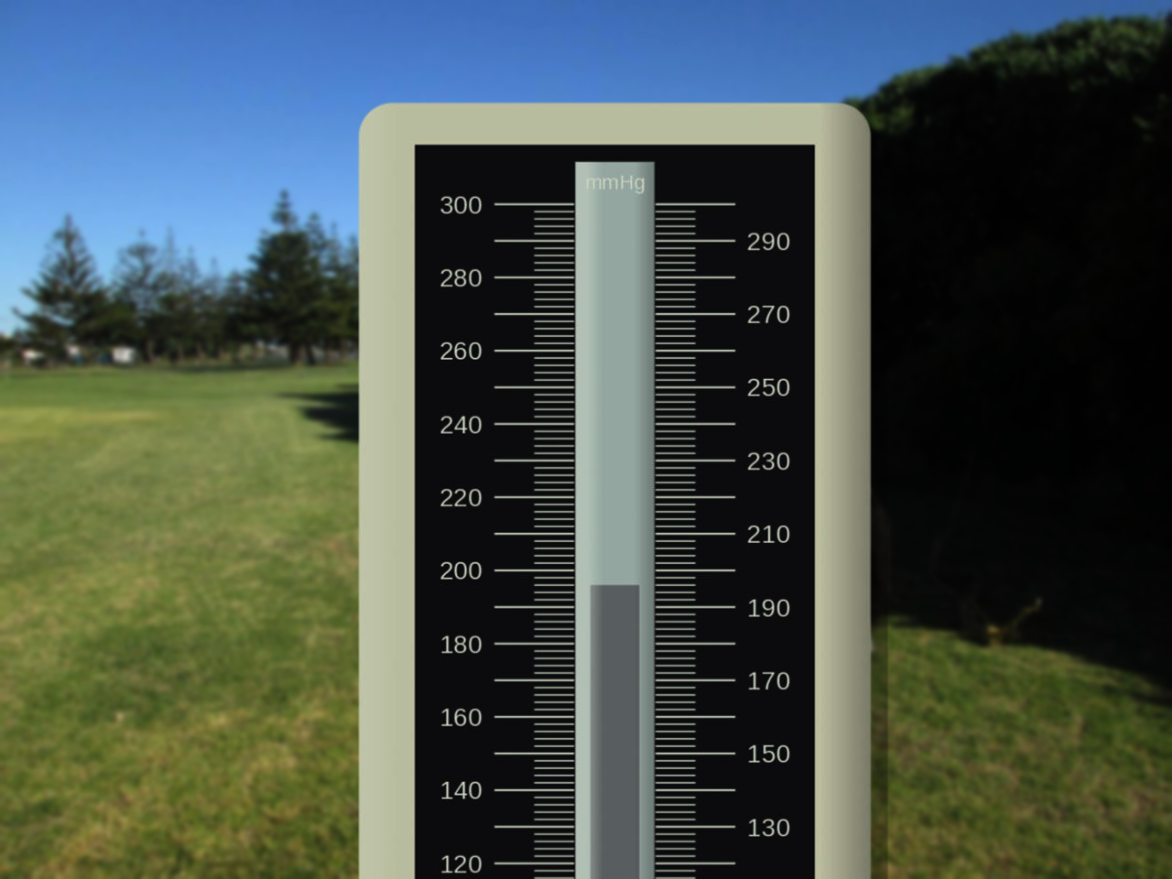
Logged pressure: 196
